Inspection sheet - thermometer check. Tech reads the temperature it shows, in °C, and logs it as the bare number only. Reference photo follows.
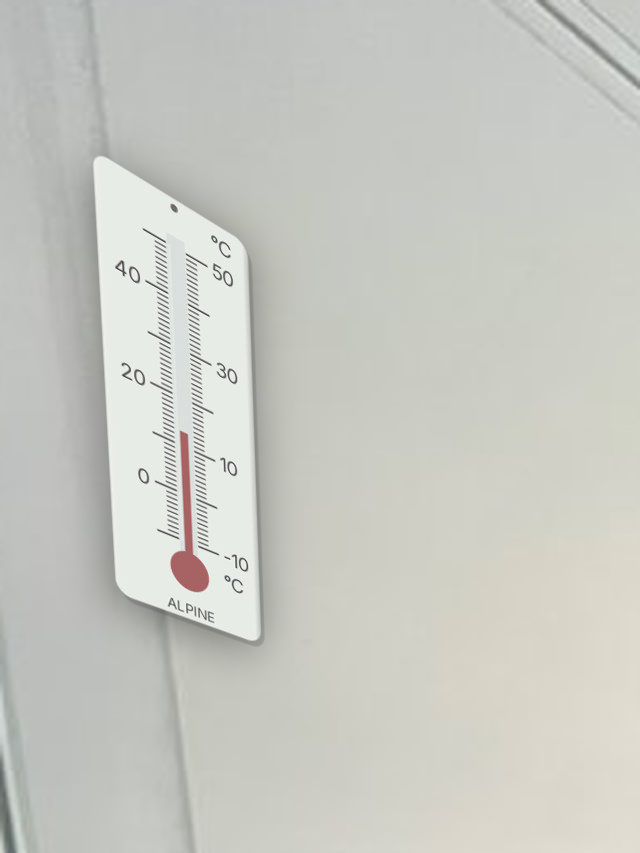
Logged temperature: 13
